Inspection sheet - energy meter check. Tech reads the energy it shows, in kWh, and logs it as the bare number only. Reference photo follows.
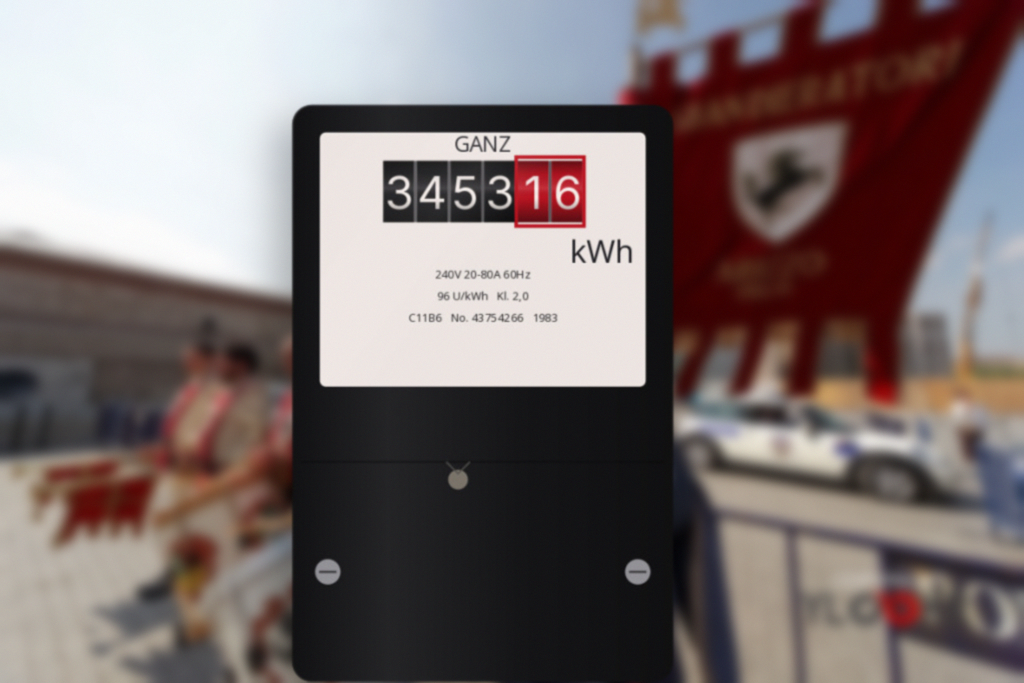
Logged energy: 3453.16
